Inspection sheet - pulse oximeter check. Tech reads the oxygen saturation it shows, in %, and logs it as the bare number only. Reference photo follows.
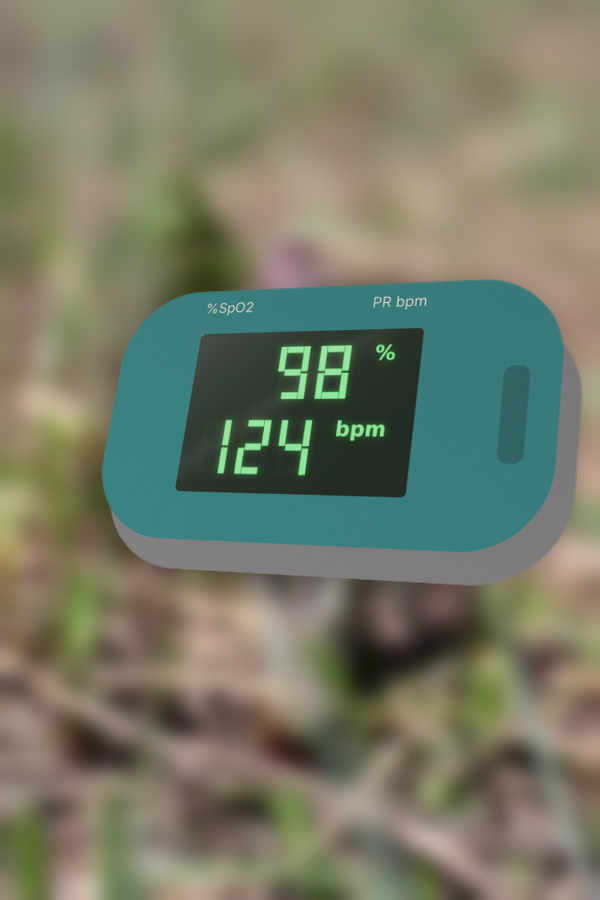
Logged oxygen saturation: 98
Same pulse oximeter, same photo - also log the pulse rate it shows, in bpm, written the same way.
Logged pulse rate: 124
